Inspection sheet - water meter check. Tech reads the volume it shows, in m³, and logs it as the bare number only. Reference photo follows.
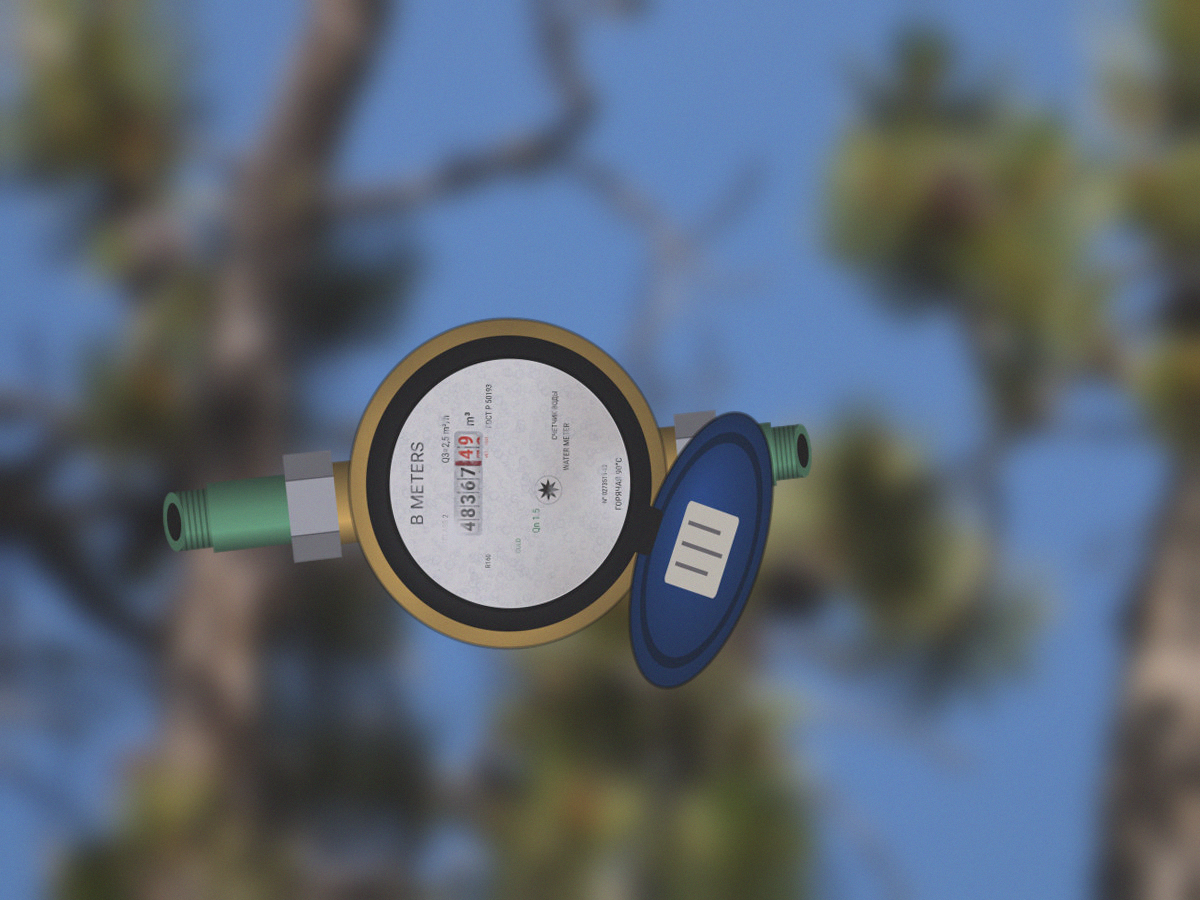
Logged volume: 48367.49
